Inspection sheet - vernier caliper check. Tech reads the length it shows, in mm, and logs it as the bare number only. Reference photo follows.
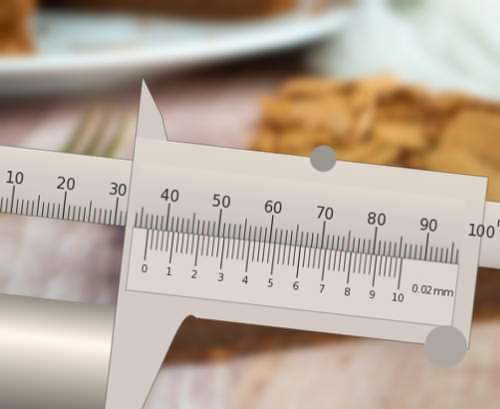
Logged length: 36.5
